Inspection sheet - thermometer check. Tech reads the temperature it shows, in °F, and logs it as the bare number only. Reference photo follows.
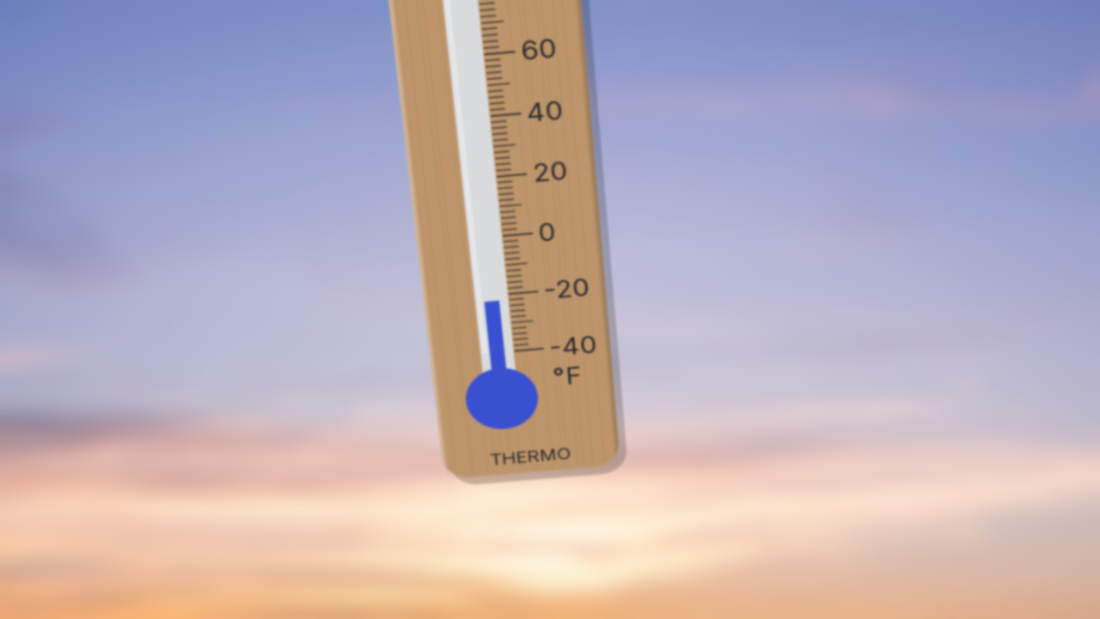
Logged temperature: -22
